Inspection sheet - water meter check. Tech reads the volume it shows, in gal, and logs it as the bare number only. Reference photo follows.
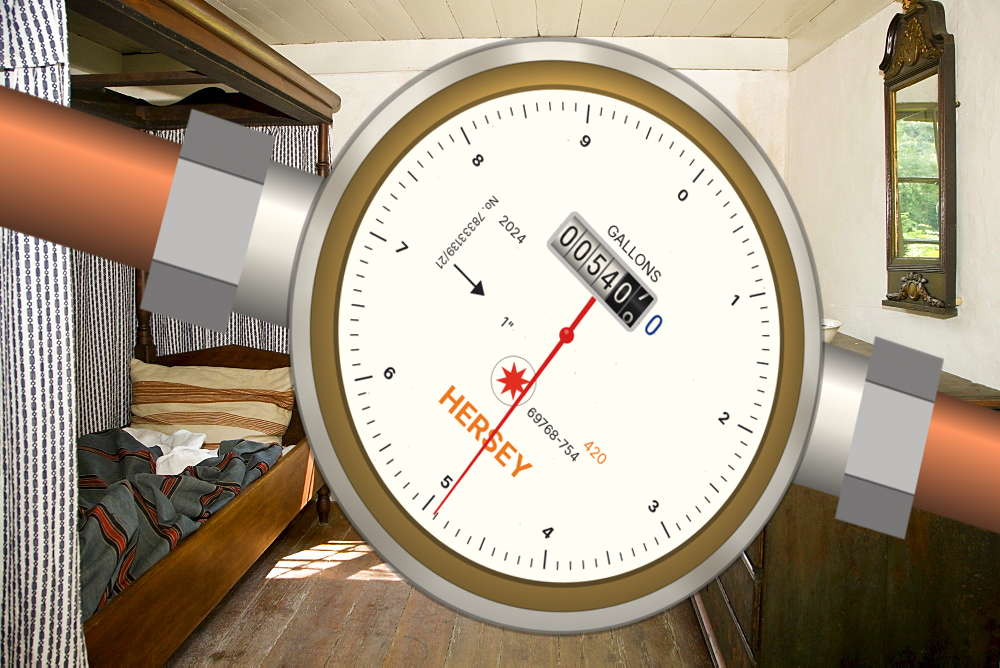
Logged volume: 54074.9
